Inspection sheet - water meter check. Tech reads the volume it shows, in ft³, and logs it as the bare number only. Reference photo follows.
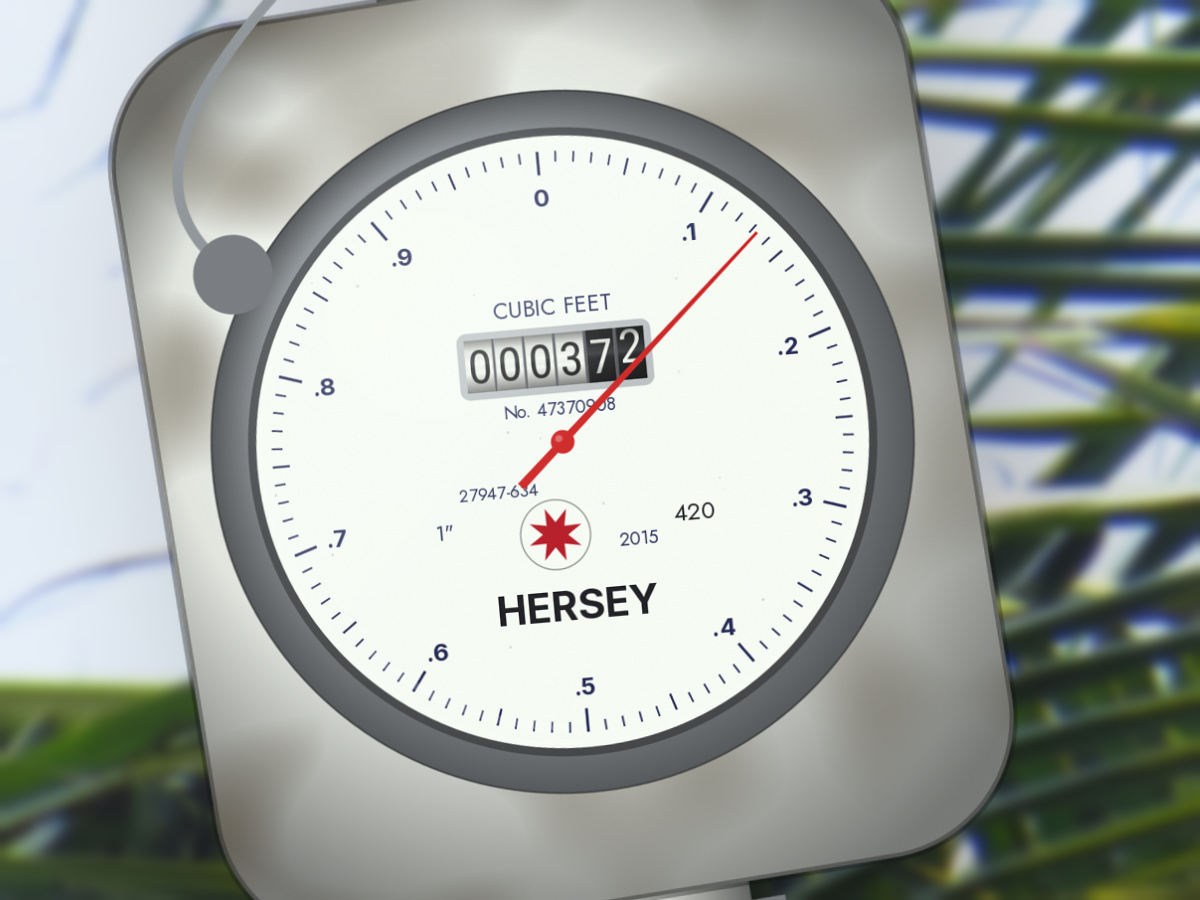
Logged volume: 372.13
